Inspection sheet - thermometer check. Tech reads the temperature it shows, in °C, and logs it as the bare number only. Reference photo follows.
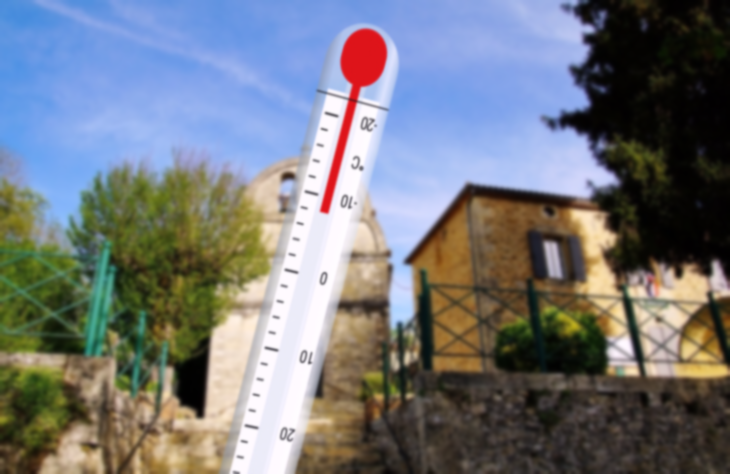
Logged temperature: -8
